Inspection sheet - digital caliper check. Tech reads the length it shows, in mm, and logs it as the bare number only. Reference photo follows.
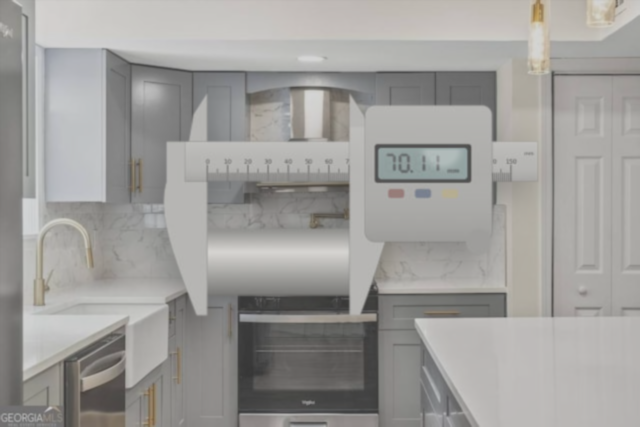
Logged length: 70.11
